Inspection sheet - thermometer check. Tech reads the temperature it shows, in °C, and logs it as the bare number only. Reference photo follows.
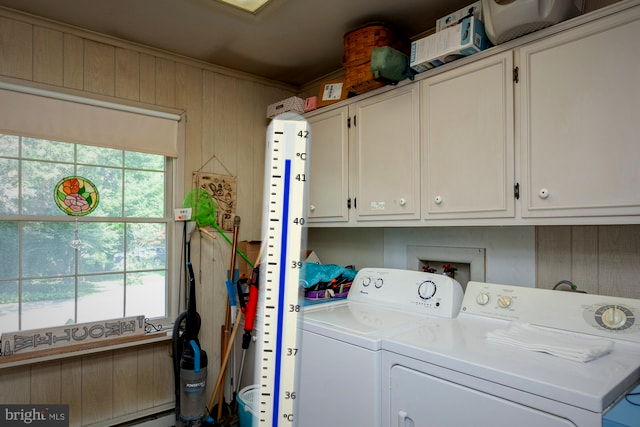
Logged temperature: 41.4
